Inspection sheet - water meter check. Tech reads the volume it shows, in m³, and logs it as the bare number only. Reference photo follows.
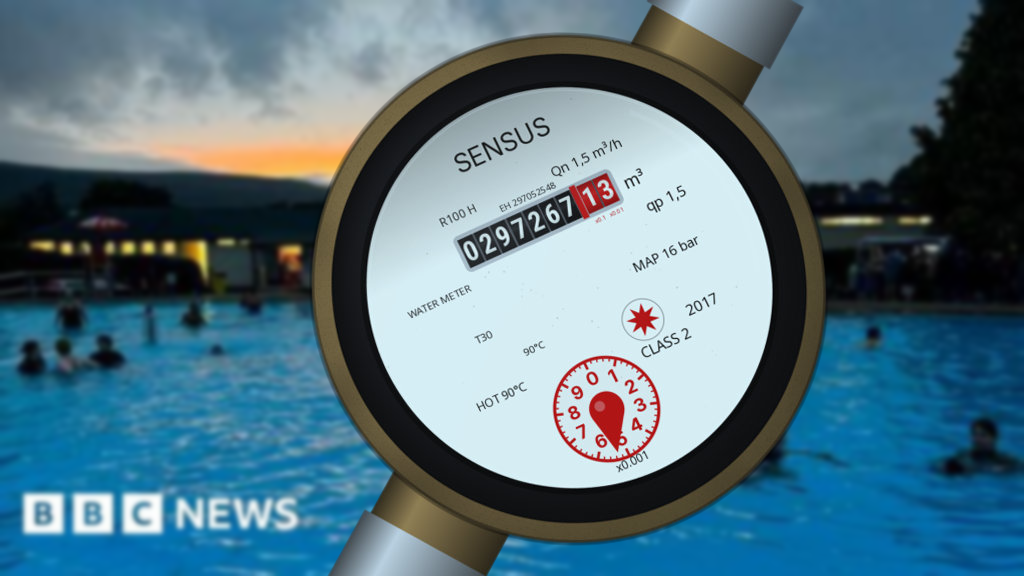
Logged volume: 297267.135
